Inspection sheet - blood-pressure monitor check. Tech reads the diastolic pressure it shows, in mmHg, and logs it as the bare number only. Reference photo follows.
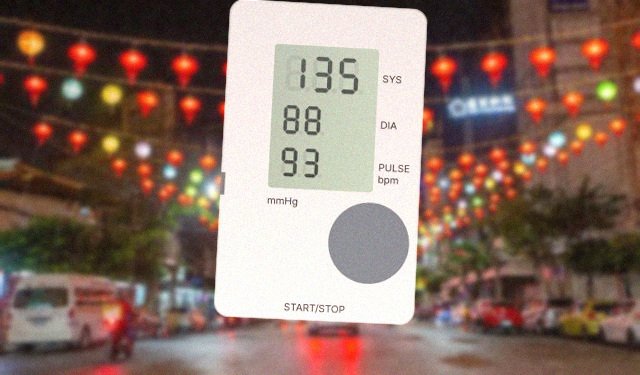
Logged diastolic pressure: 88
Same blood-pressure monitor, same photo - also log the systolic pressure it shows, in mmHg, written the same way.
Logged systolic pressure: 135
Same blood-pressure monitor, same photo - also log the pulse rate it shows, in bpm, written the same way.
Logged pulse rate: 93
